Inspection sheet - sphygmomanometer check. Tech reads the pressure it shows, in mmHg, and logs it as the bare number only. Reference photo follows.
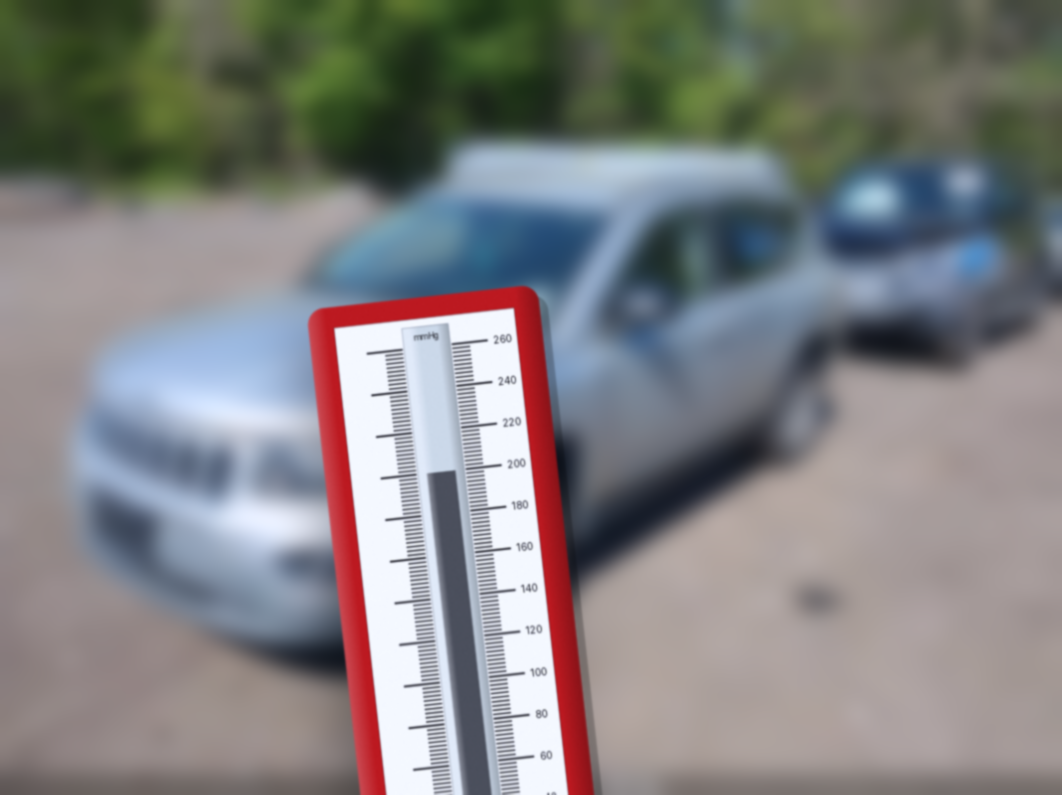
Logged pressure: 200
